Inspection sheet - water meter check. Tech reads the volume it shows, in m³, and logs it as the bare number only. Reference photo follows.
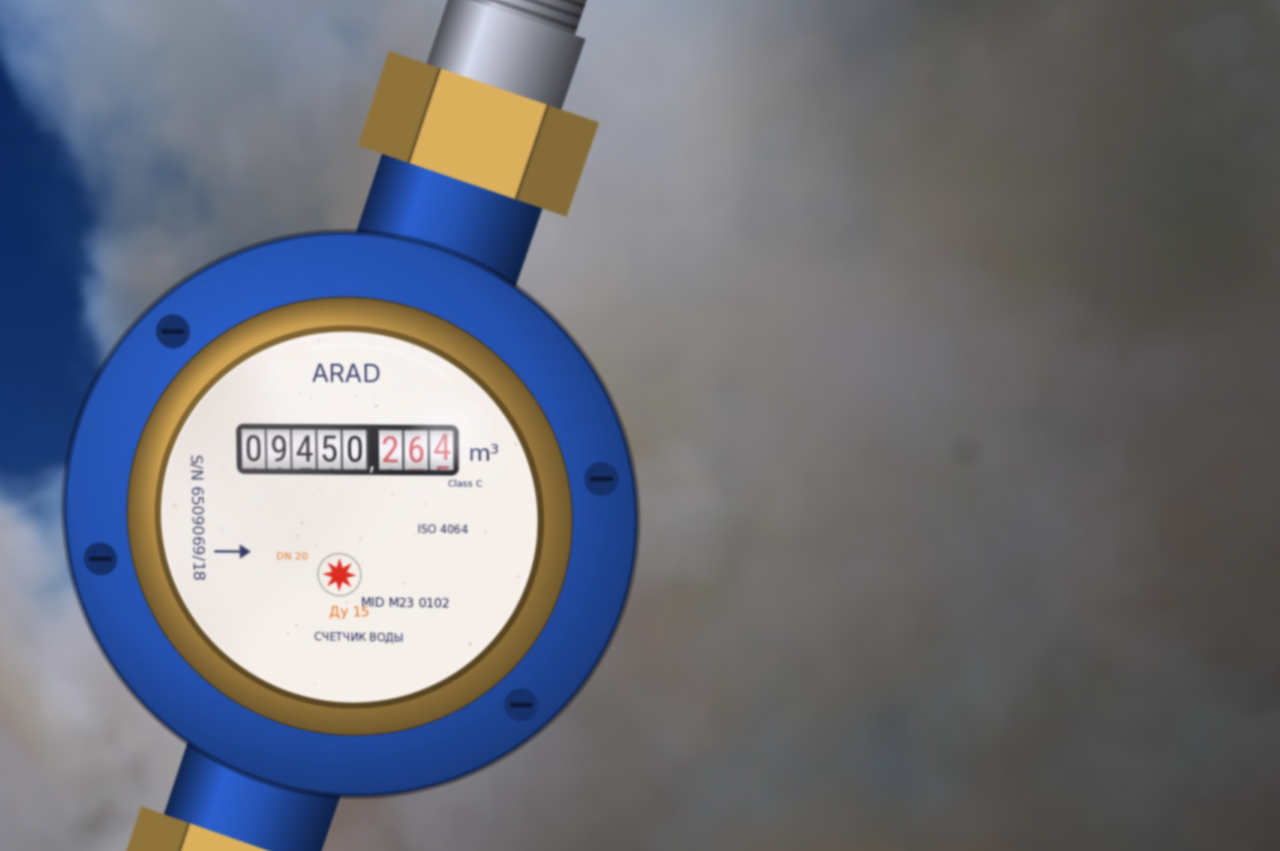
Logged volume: 9450.264
